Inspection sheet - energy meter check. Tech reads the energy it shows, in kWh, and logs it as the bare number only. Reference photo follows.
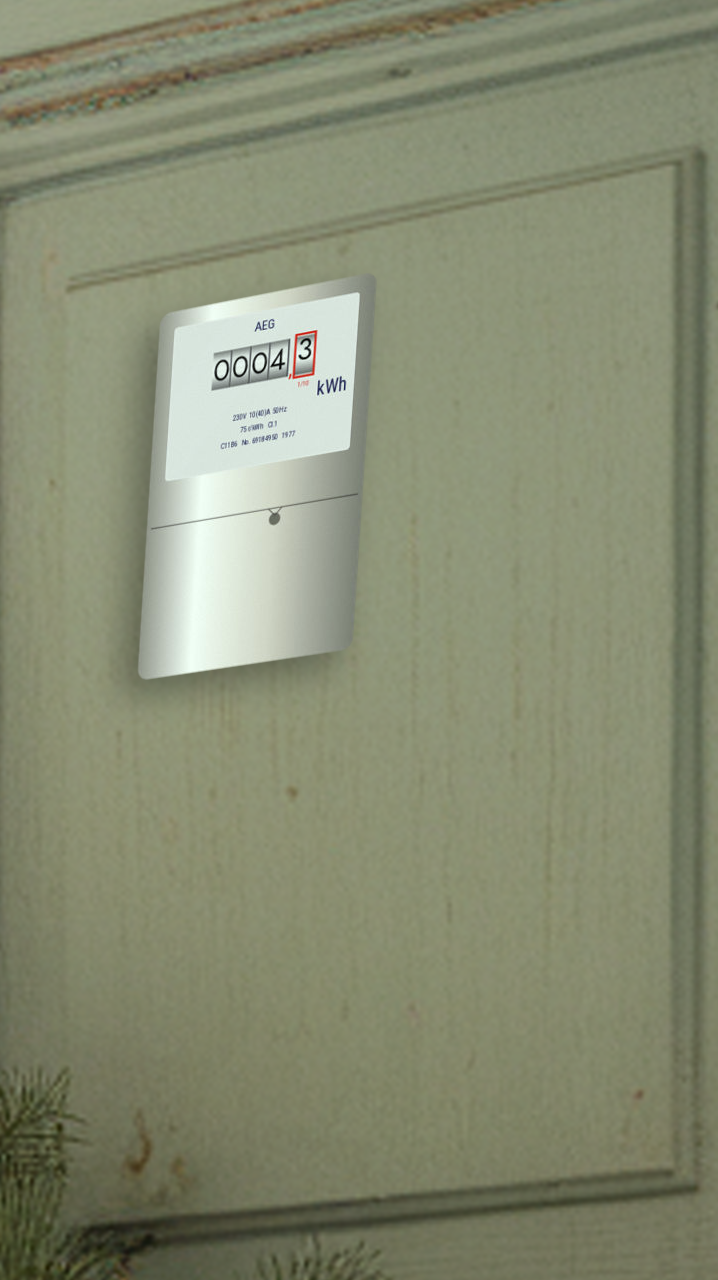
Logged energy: 4.3
